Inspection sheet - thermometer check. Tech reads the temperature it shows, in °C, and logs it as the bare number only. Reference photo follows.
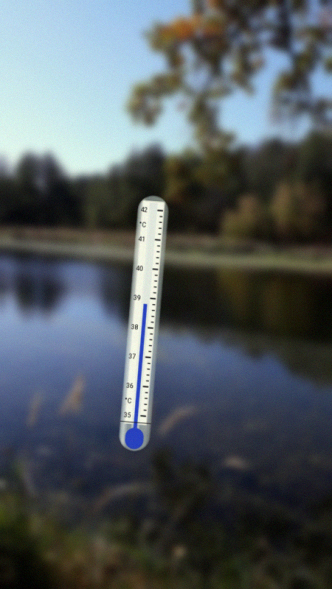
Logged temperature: 38.8
